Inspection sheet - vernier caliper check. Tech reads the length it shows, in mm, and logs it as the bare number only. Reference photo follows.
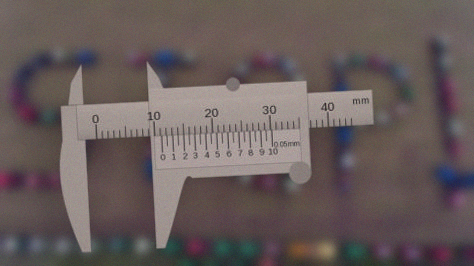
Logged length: 11.2
